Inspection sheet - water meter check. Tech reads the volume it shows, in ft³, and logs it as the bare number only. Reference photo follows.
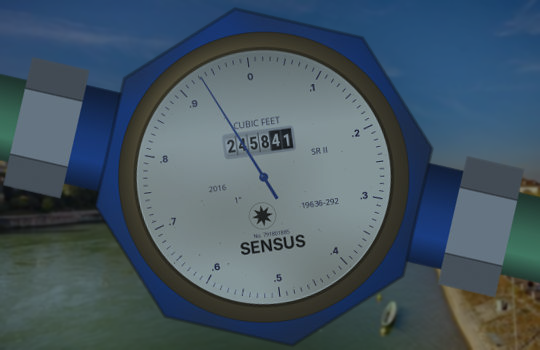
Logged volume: 245840.93
